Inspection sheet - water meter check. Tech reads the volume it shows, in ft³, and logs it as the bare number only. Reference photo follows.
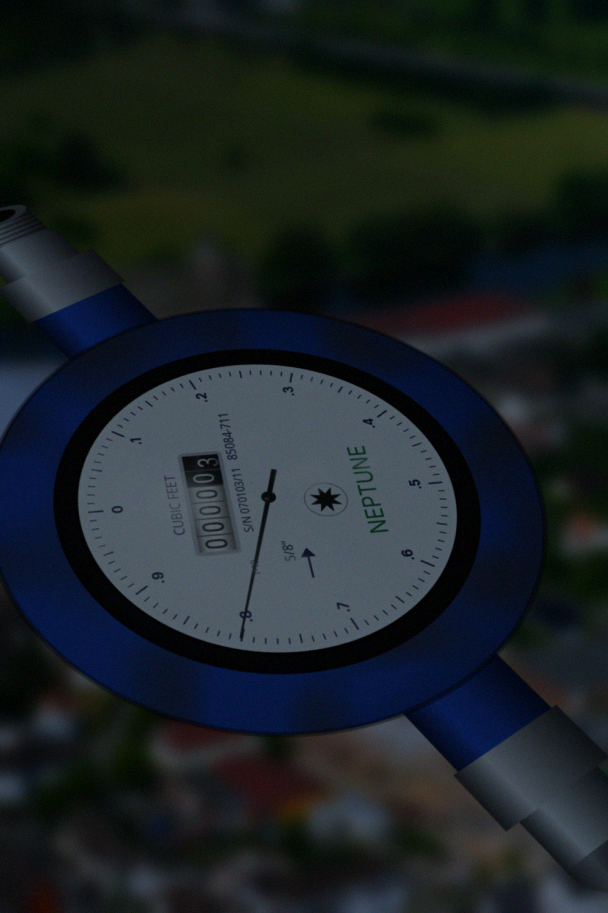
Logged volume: 2.80
